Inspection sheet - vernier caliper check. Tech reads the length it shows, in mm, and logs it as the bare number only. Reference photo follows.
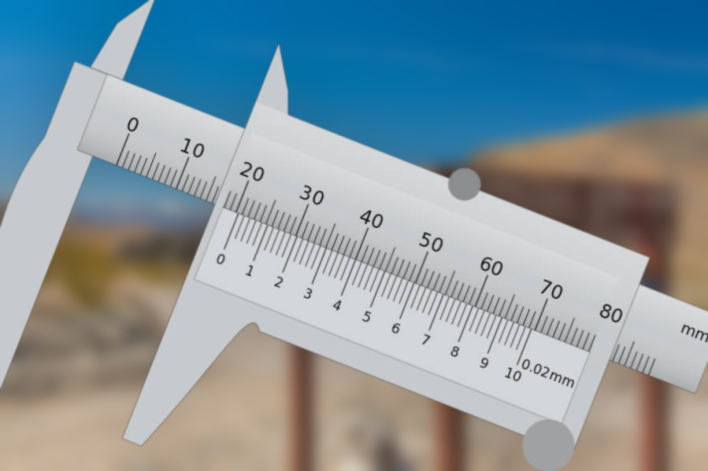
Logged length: 20.4
